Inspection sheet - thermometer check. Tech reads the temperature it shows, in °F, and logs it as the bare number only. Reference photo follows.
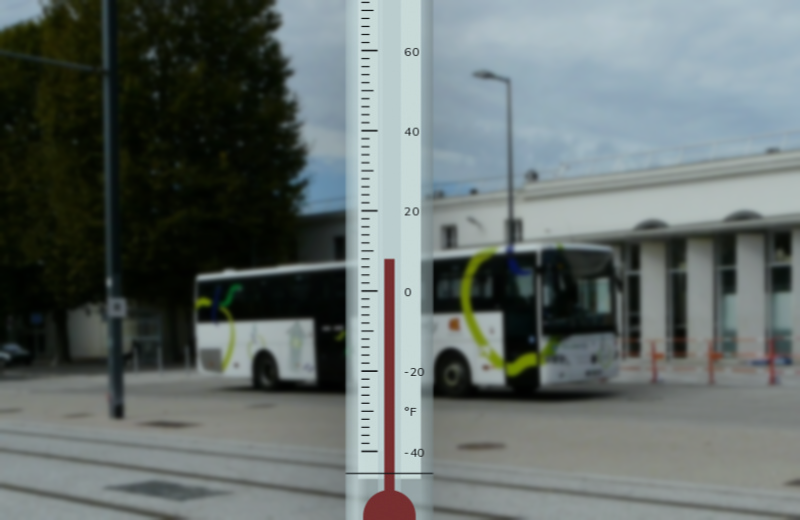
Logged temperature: 8
